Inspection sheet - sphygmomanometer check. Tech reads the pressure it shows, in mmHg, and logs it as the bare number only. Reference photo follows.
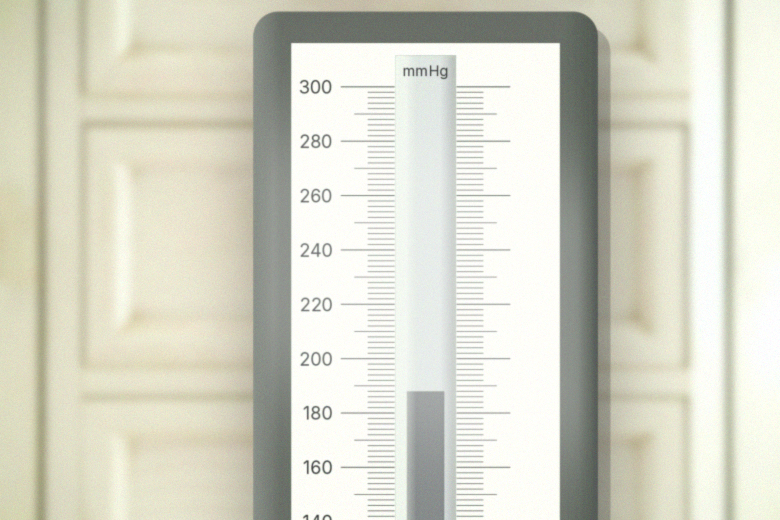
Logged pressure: 188
